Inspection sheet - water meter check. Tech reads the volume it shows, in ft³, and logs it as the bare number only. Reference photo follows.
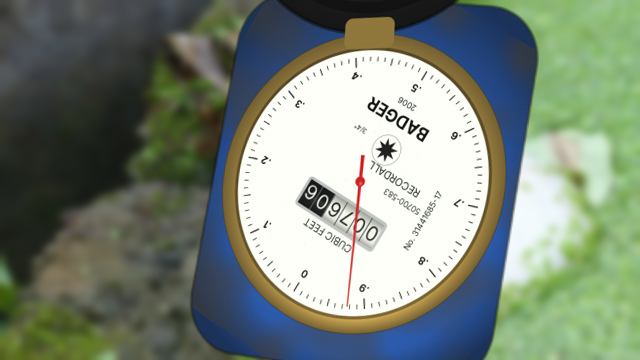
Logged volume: 7605.92
